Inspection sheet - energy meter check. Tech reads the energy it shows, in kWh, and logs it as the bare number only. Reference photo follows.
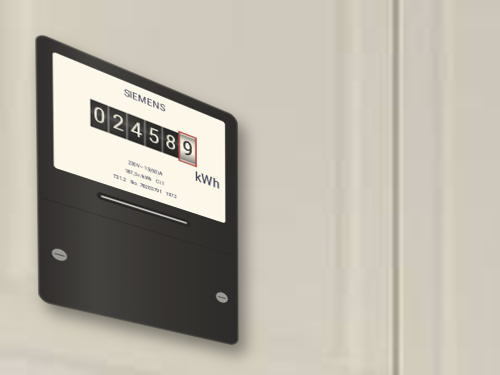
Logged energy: 2458.9
